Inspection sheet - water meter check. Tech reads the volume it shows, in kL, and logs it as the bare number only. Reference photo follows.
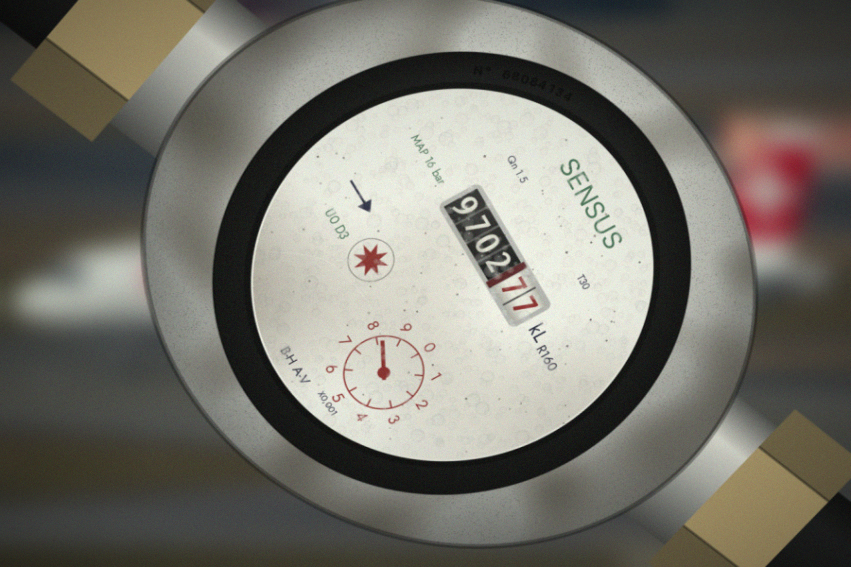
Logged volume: 9702.778
